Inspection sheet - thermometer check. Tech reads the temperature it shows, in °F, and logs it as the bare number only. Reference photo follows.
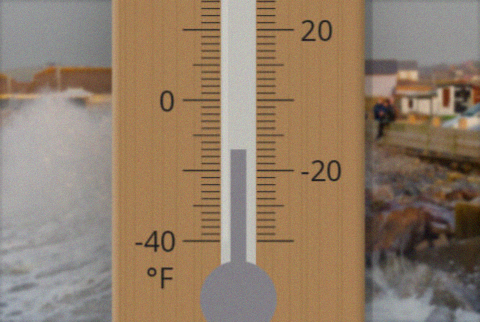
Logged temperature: -14
